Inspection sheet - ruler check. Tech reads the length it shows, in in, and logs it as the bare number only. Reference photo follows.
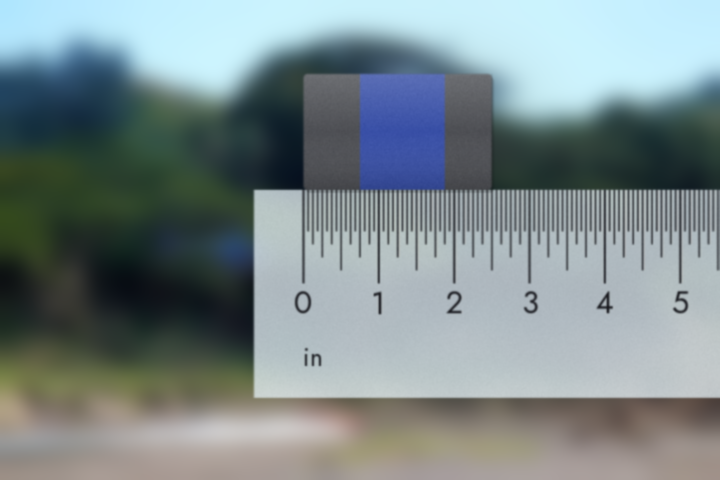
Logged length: 2.5
